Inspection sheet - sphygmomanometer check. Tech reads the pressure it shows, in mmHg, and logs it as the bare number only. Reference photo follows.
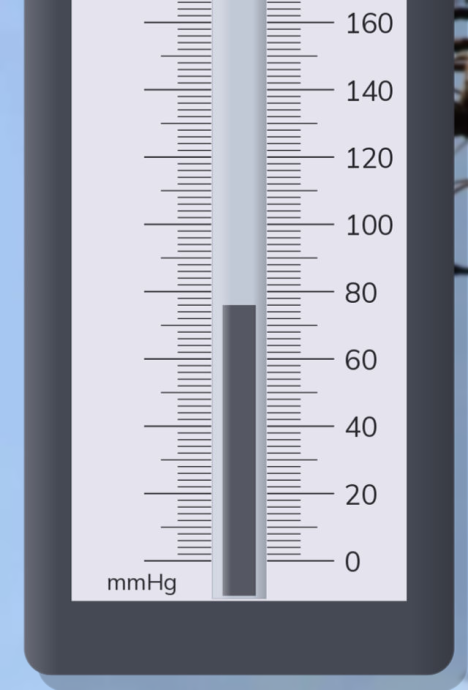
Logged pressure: 76
